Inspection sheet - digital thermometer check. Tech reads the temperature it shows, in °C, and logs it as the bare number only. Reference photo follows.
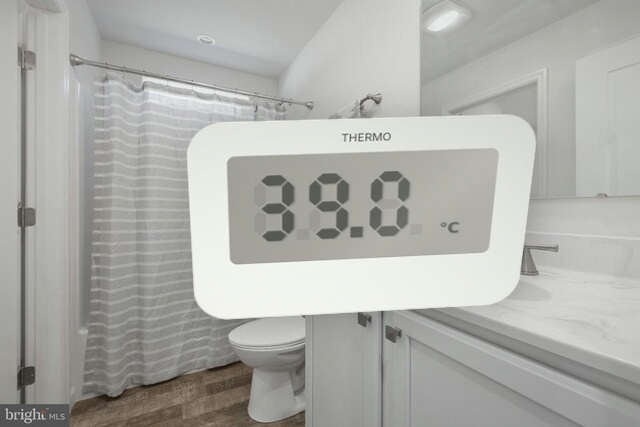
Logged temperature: 39.0
